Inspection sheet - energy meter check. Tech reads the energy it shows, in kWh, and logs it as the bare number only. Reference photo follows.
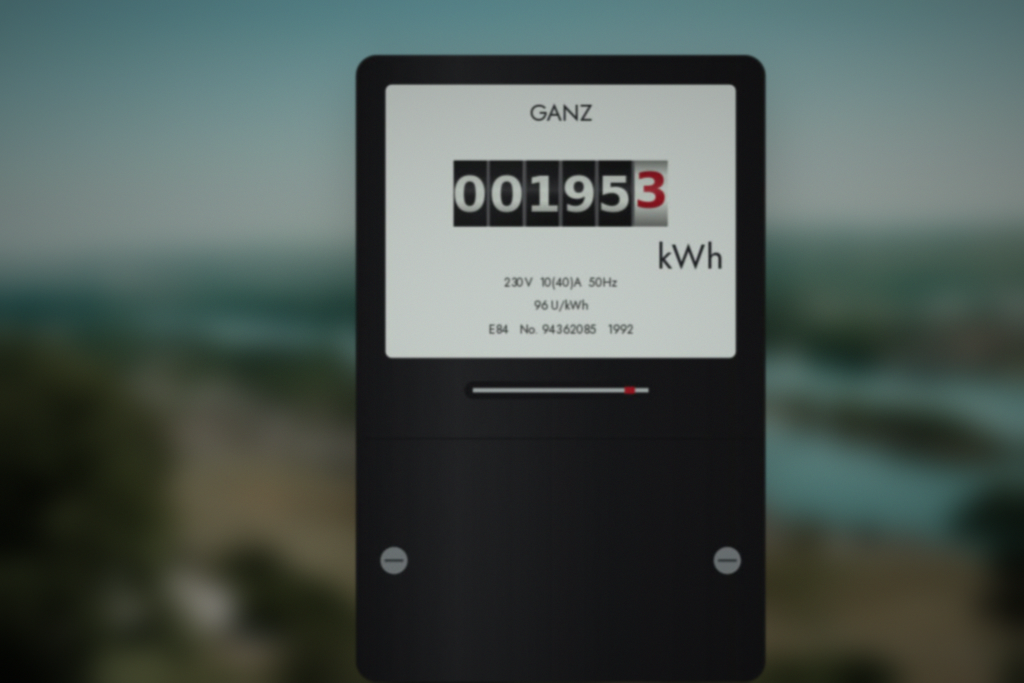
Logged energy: 195.3
